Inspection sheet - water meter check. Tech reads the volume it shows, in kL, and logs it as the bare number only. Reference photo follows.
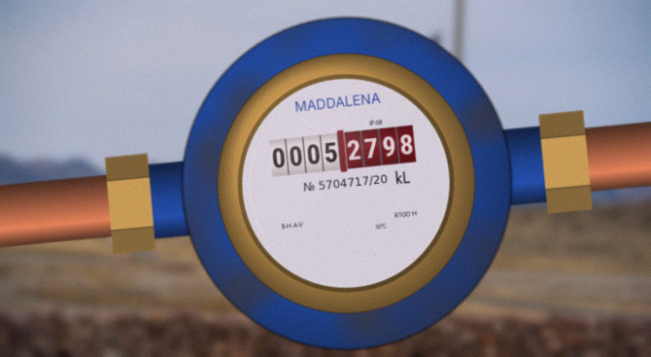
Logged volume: 5.2798
